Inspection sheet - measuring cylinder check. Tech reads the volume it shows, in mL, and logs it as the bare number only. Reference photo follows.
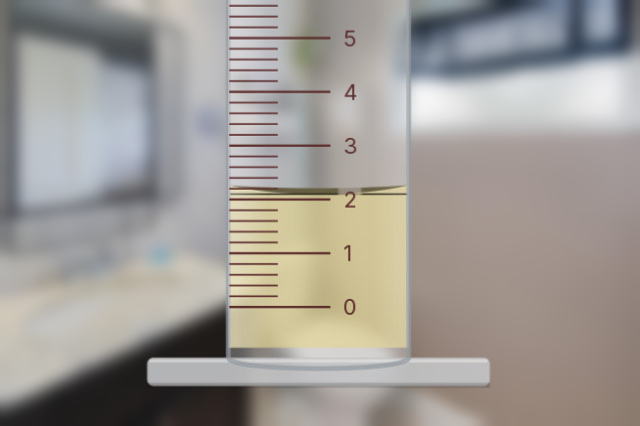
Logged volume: 2.1
